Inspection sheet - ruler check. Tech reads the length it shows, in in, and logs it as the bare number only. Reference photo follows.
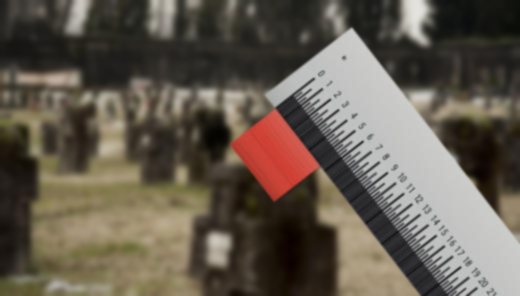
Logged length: 5.5
